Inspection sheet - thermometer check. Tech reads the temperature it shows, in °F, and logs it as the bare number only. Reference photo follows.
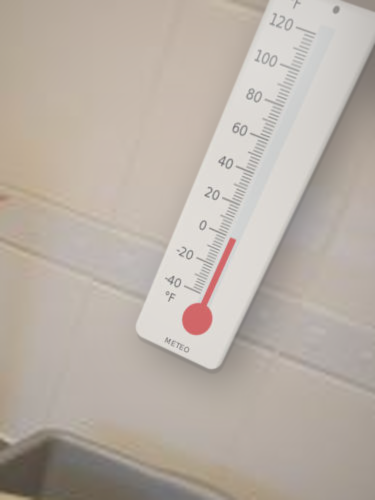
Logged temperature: 0
